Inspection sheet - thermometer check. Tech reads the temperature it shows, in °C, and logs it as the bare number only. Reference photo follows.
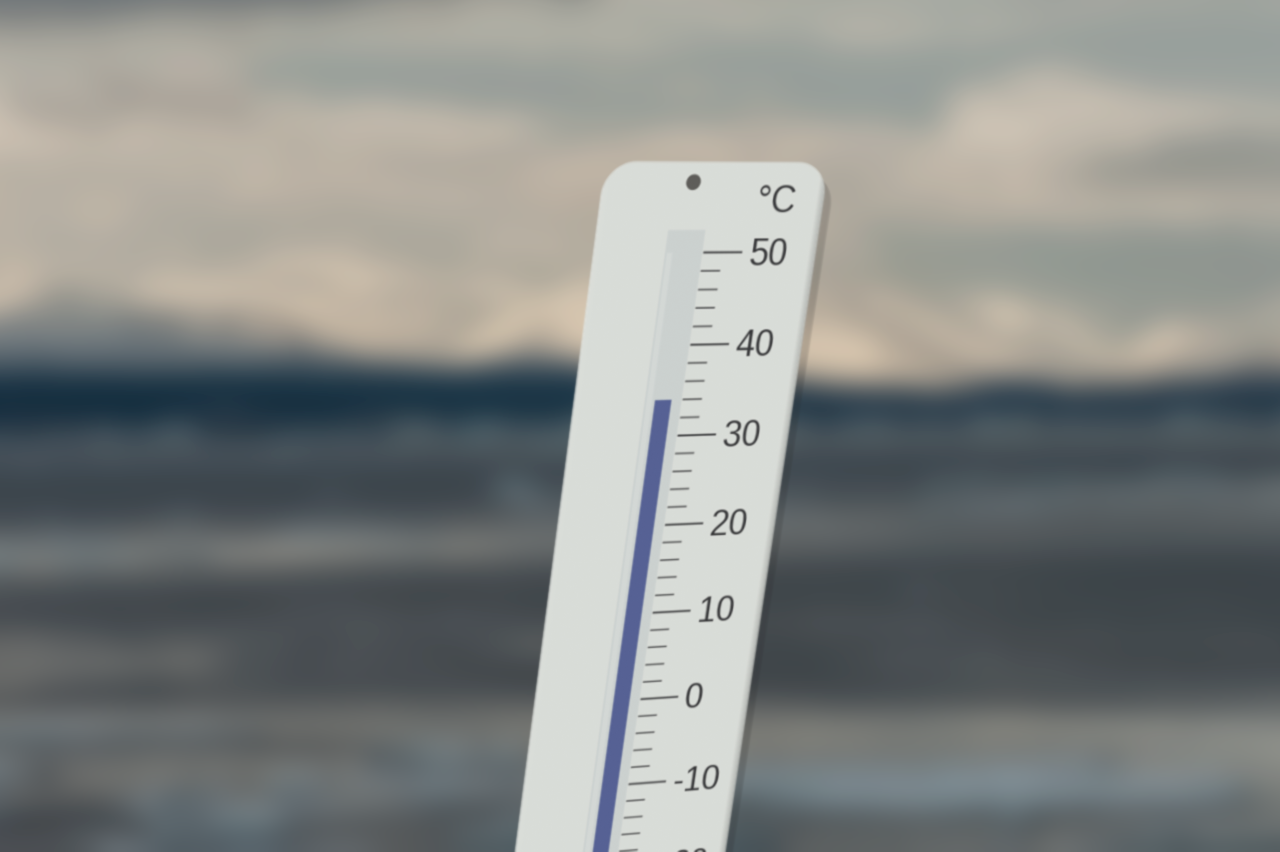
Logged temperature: 34
